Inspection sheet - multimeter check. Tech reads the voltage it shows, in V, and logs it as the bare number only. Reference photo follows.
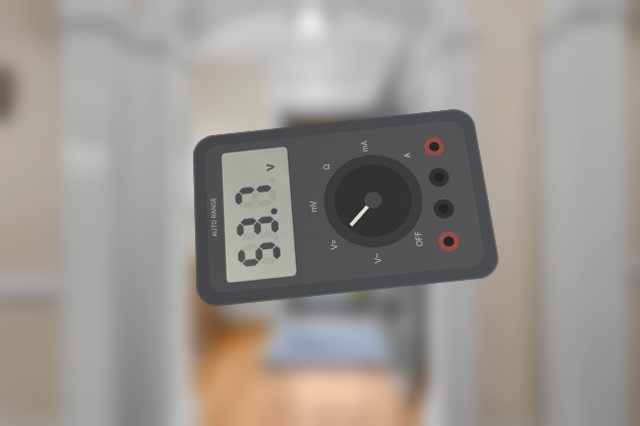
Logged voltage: 53.7
